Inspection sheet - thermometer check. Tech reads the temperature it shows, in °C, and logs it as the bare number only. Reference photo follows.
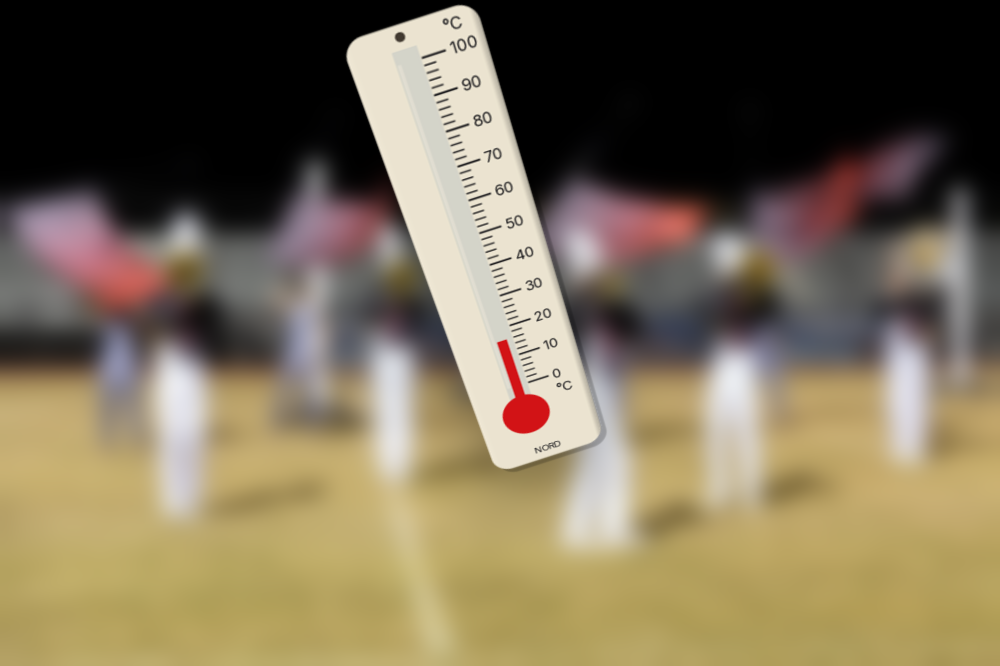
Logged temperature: 16
